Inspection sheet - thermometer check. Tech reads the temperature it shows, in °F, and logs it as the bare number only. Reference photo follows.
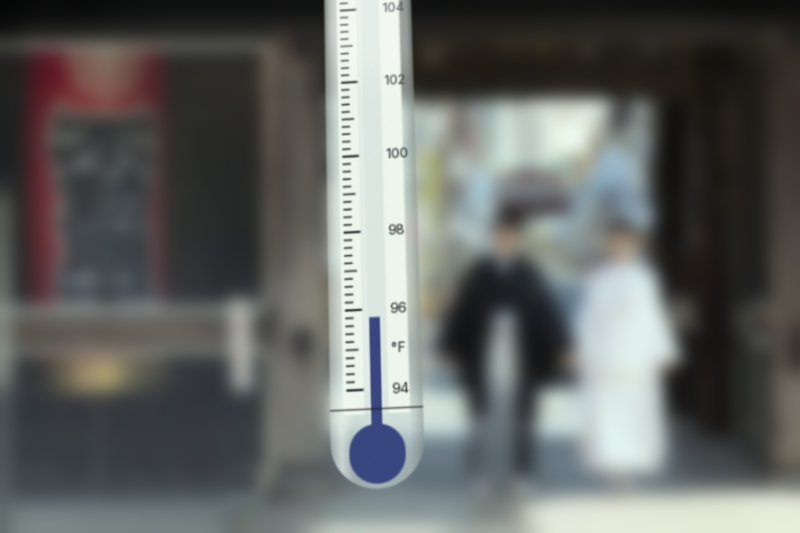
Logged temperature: 95.8
